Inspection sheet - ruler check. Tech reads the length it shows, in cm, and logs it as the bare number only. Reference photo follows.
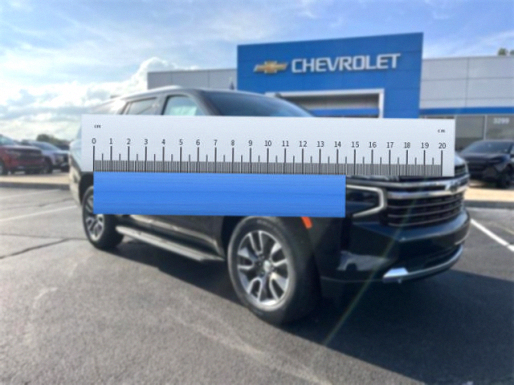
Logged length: 14.5
